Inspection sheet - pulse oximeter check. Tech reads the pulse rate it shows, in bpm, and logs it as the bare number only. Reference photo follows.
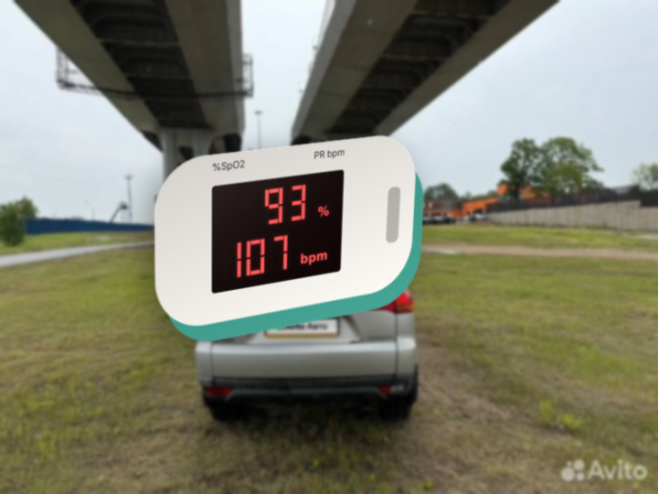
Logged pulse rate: 107
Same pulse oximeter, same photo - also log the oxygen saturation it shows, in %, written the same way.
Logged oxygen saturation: 93
